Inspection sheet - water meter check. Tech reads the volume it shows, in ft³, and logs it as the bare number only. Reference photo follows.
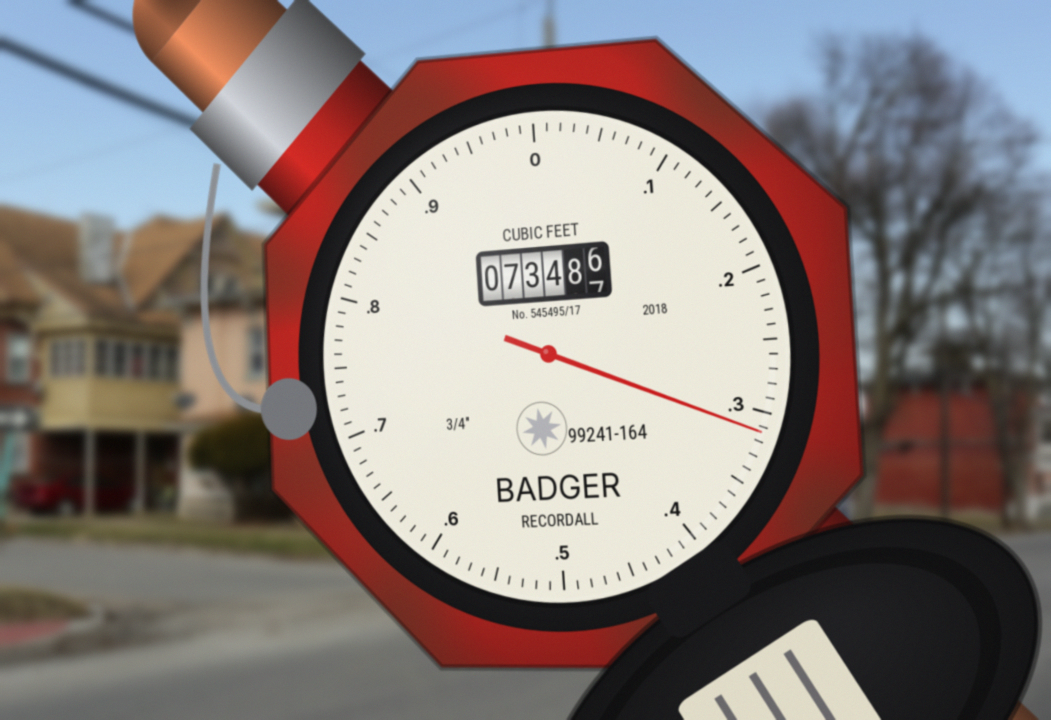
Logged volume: 73486.31
